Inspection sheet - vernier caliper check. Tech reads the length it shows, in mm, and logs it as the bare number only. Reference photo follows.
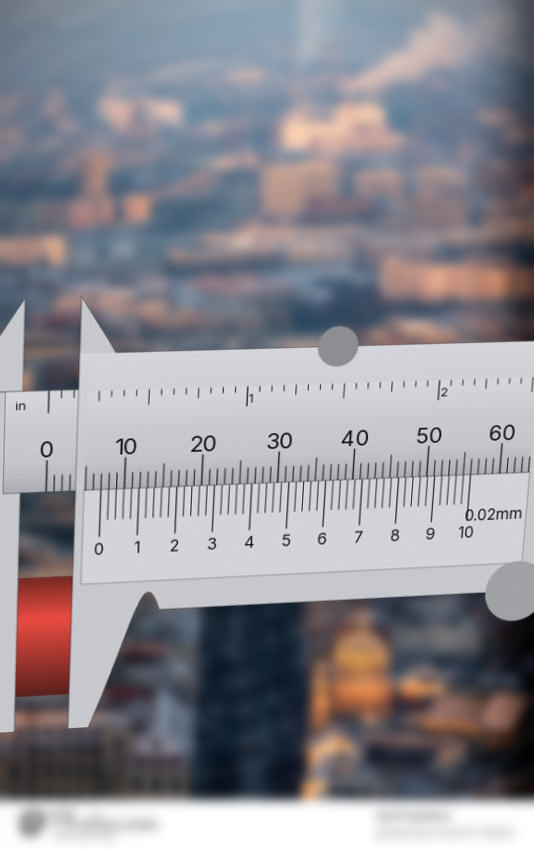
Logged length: 7.0
